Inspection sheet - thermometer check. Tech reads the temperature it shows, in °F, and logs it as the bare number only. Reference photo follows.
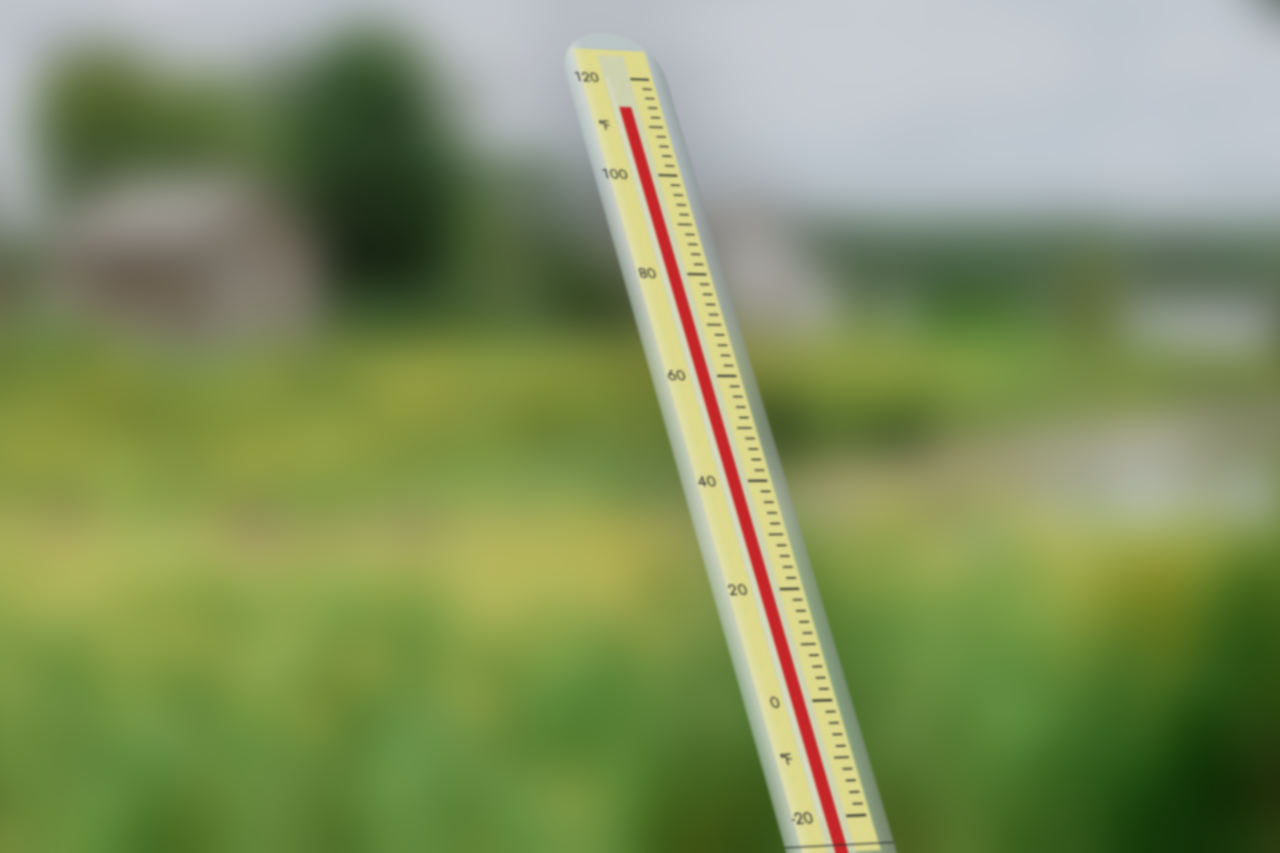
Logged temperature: 114
